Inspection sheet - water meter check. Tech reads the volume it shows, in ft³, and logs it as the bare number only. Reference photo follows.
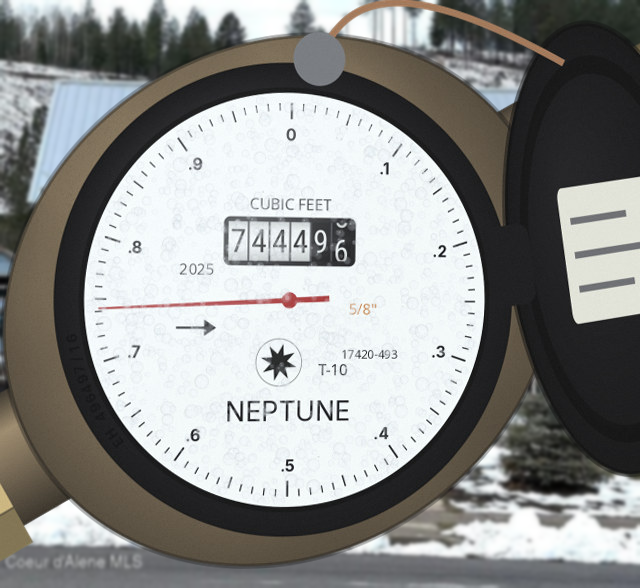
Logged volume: 744495.74
